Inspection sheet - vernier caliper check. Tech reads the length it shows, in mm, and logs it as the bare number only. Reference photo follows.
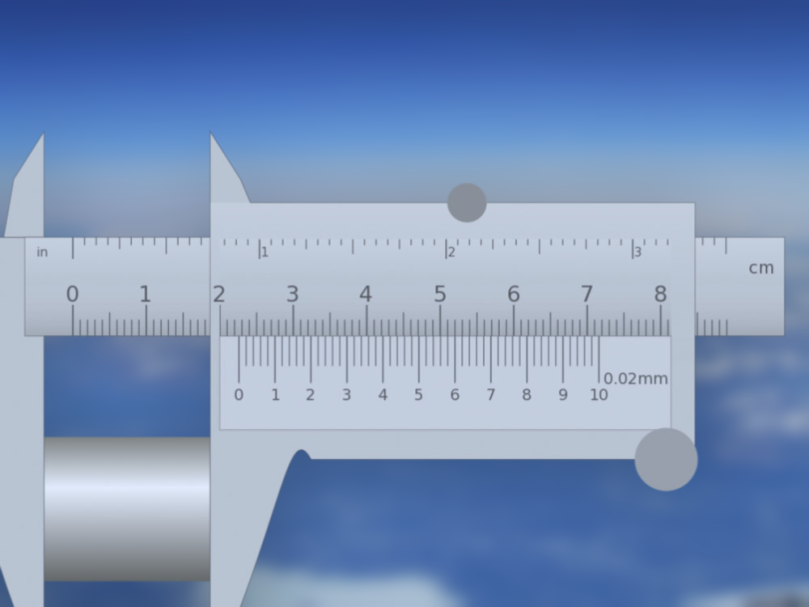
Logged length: 22.6
